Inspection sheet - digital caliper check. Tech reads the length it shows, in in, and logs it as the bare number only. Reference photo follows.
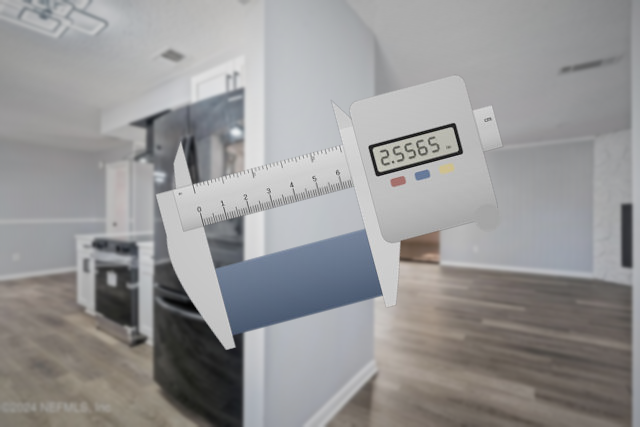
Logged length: 2.5565
